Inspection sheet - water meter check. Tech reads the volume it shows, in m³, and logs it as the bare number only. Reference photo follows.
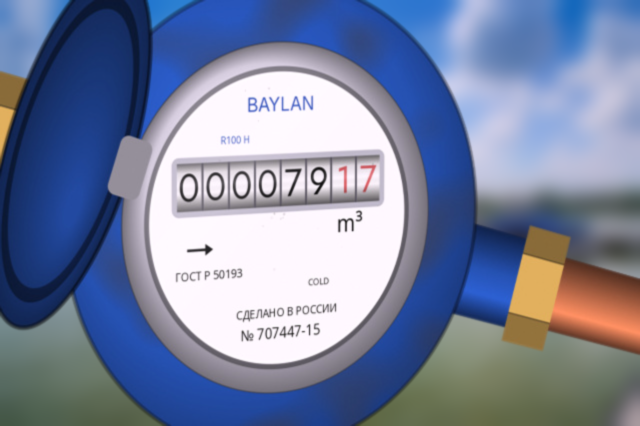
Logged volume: 79.17
